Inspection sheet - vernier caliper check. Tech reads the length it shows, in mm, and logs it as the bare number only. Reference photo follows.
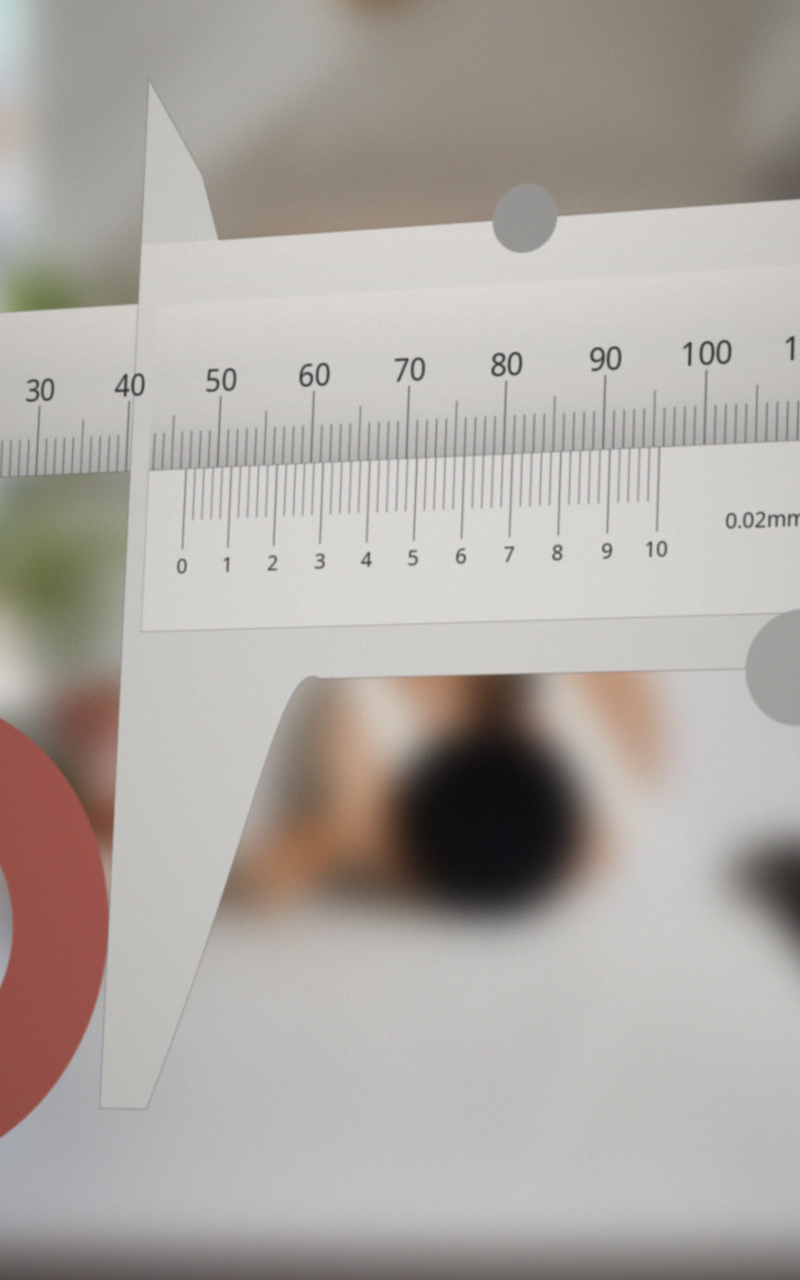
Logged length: 46.6
